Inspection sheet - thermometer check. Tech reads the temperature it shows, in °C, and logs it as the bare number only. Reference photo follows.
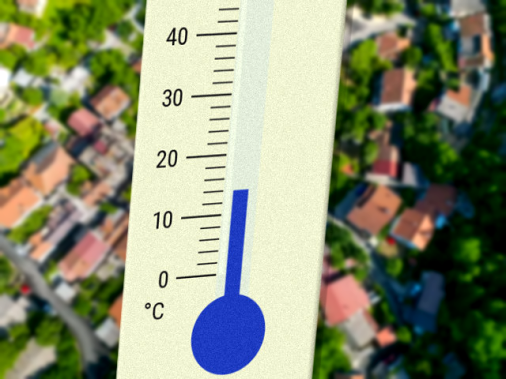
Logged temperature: 14
